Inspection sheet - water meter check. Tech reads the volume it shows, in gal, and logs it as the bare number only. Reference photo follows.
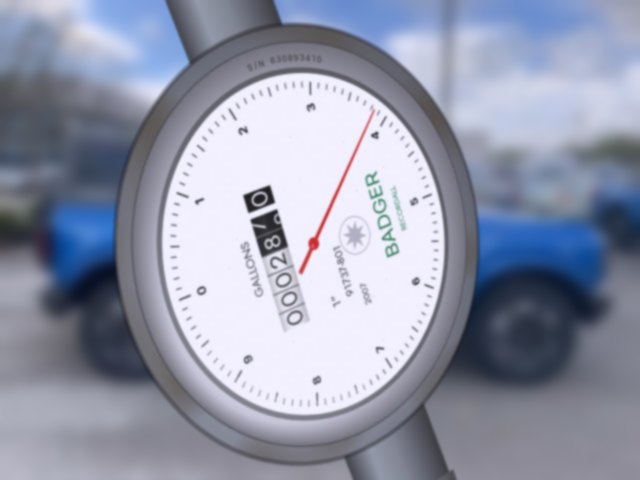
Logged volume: 2873.8
